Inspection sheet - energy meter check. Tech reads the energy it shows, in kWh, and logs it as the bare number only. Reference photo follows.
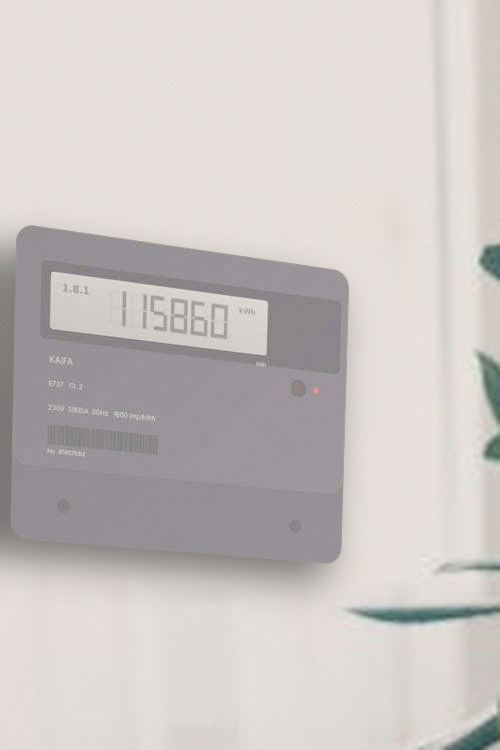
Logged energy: 115860
